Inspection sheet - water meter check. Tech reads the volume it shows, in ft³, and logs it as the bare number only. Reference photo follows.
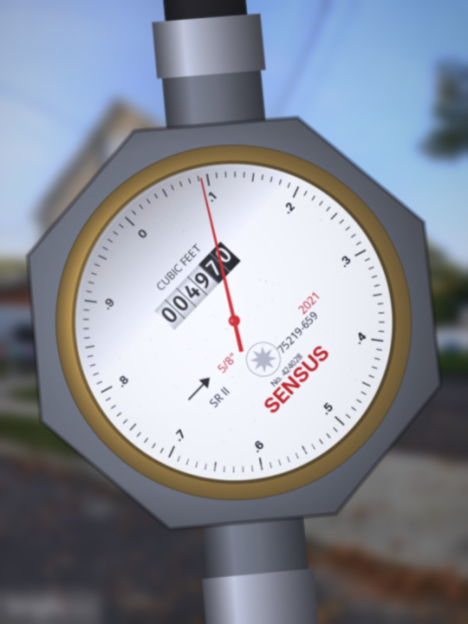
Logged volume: 4970.09
